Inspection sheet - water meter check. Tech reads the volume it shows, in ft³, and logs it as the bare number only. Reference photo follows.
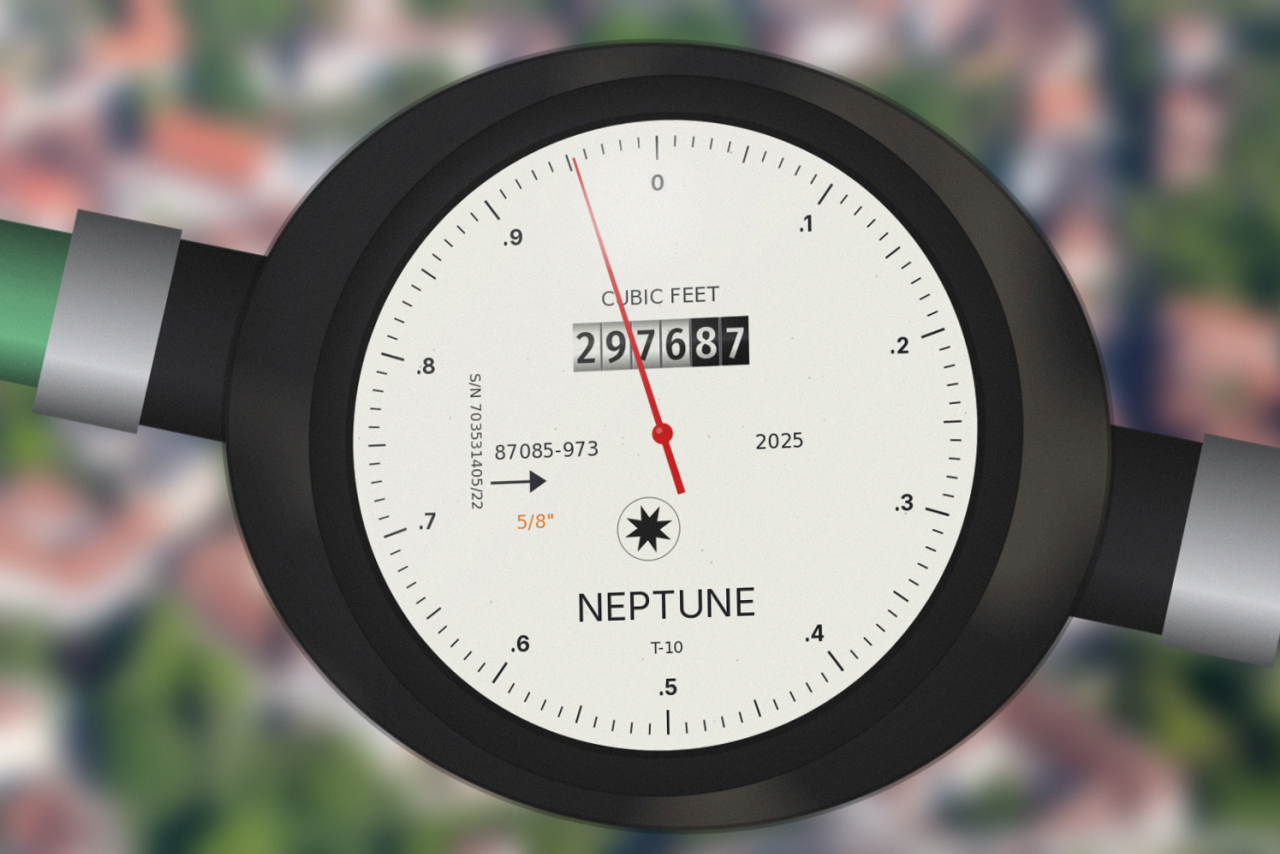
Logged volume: 297686.95
